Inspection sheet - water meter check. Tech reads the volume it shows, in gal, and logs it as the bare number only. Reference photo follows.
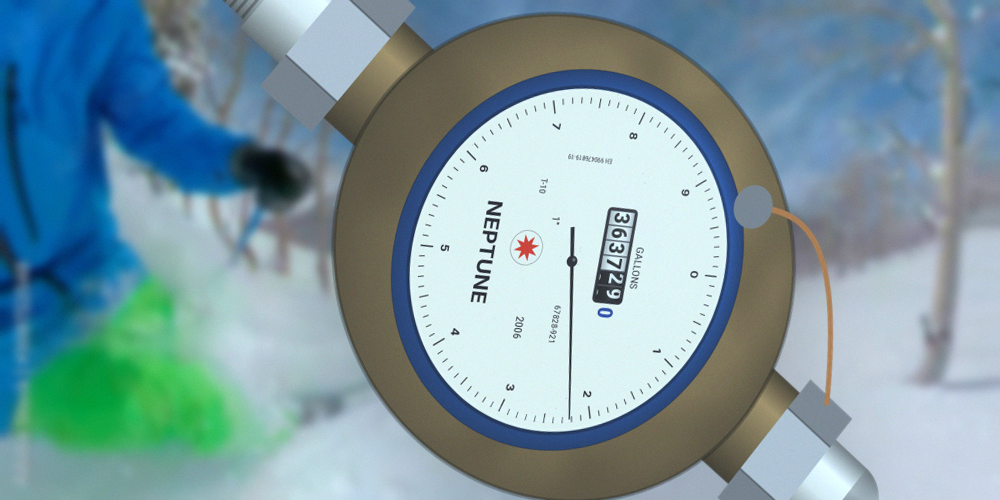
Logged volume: 3637292.2
